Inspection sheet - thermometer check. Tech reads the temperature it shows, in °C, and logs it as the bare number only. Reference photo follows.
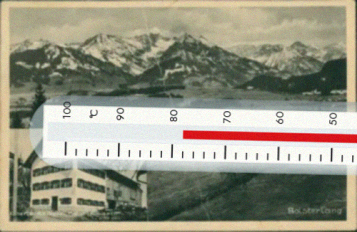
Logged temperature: 78
